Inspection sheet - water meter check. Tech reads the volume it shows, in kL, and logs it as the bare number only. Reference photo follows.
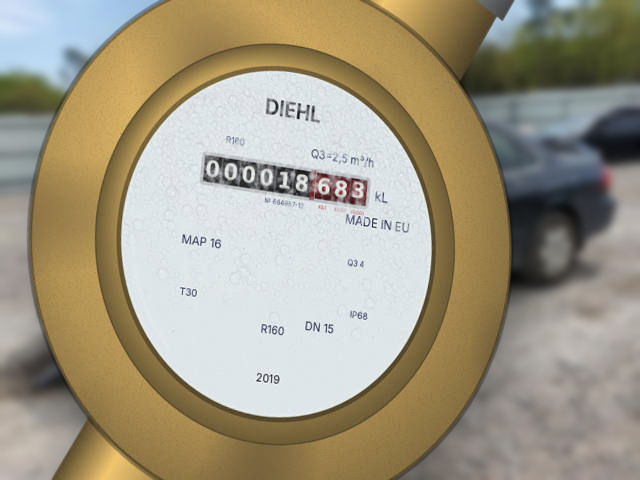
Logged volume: 18.683
